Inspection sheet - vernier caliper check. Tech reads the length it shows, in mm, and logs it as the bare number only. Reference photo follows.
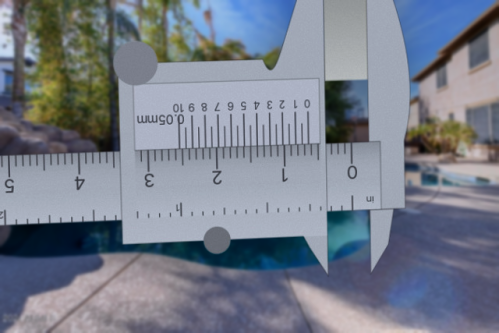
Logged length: 6.4
